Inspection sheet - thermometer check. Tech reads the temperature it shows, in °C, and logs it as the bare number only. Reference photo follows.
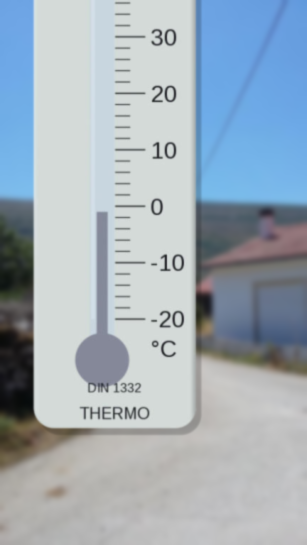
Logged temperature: -1
